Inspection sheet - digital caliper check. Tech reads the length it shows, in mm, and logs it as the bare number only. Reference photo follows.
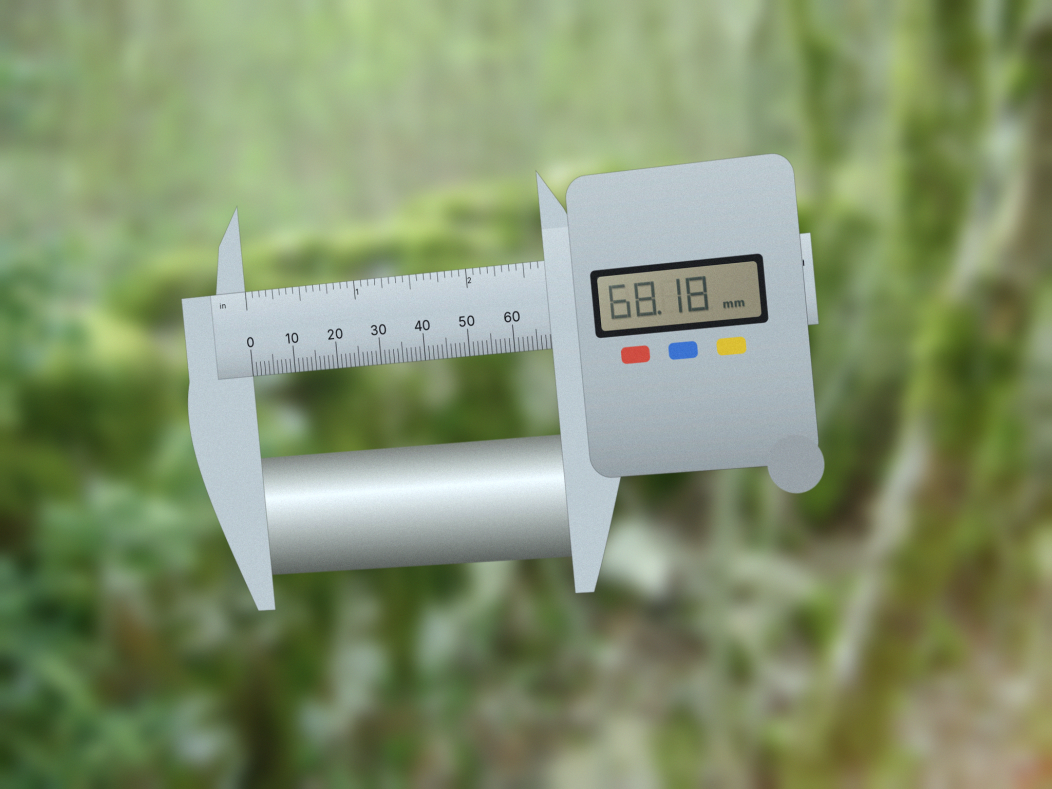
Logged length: 68.18
